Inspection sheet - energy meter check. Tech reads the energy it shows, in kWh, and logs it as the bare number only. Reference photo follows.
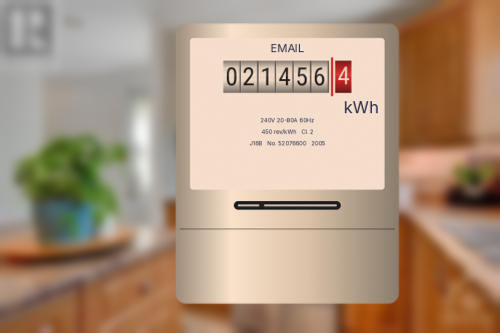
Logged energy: 21456.4
